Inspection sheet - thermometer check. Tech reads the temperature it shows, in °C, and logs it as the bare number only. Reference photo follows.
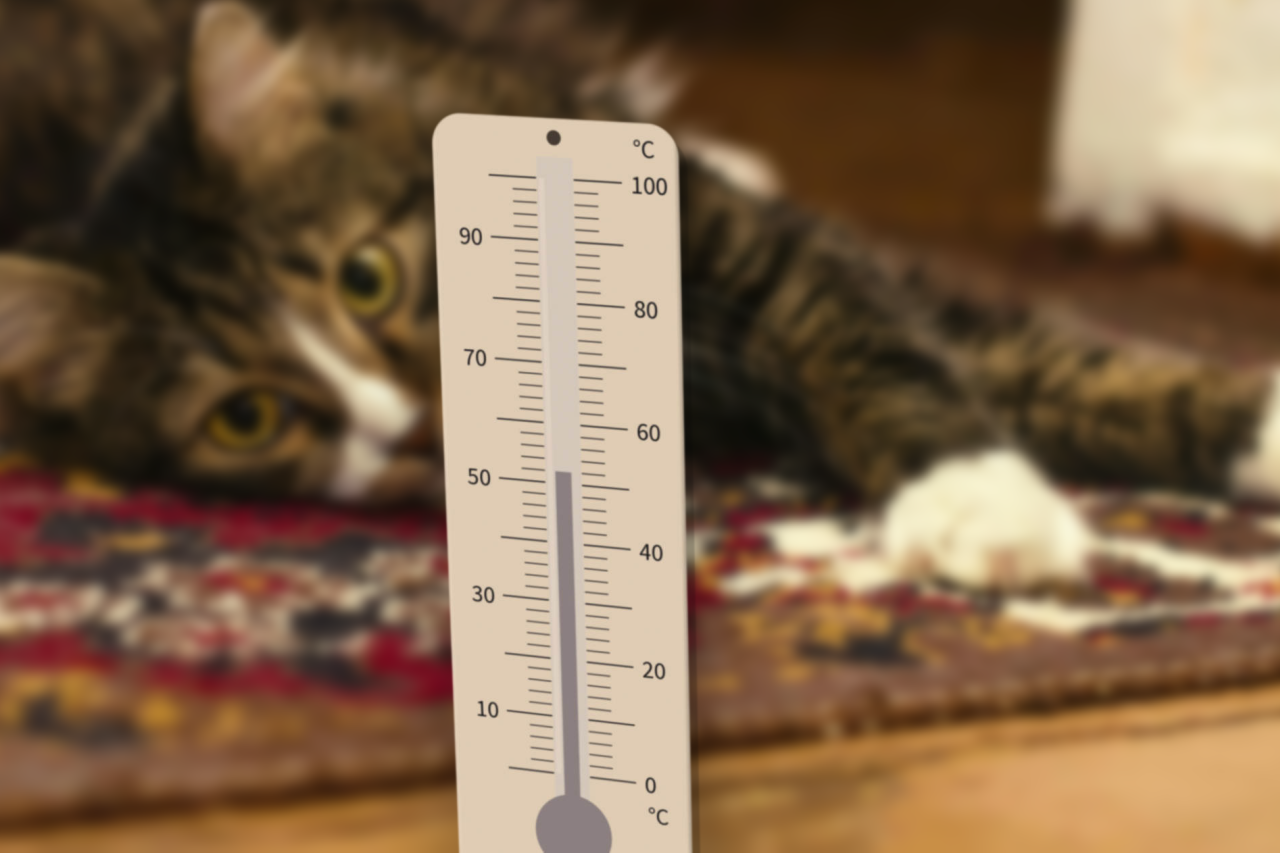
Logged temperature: 52
